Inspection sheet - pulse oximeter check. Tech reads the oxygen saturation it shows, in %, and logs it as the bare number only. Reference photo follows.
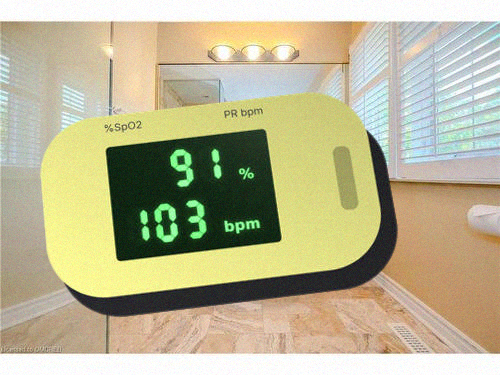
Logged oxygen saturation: 91
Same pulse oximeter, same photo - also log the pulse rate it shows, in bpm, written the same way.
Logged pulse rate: 103
